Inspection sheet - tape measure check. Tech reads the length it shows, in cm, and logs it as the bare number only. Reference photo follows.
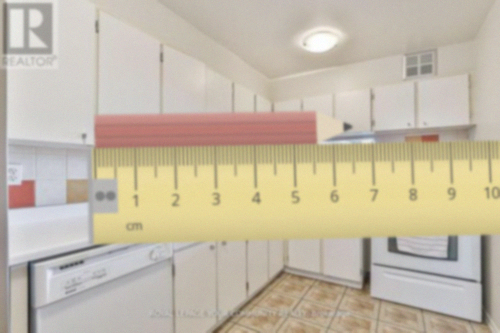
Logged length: 6.5
